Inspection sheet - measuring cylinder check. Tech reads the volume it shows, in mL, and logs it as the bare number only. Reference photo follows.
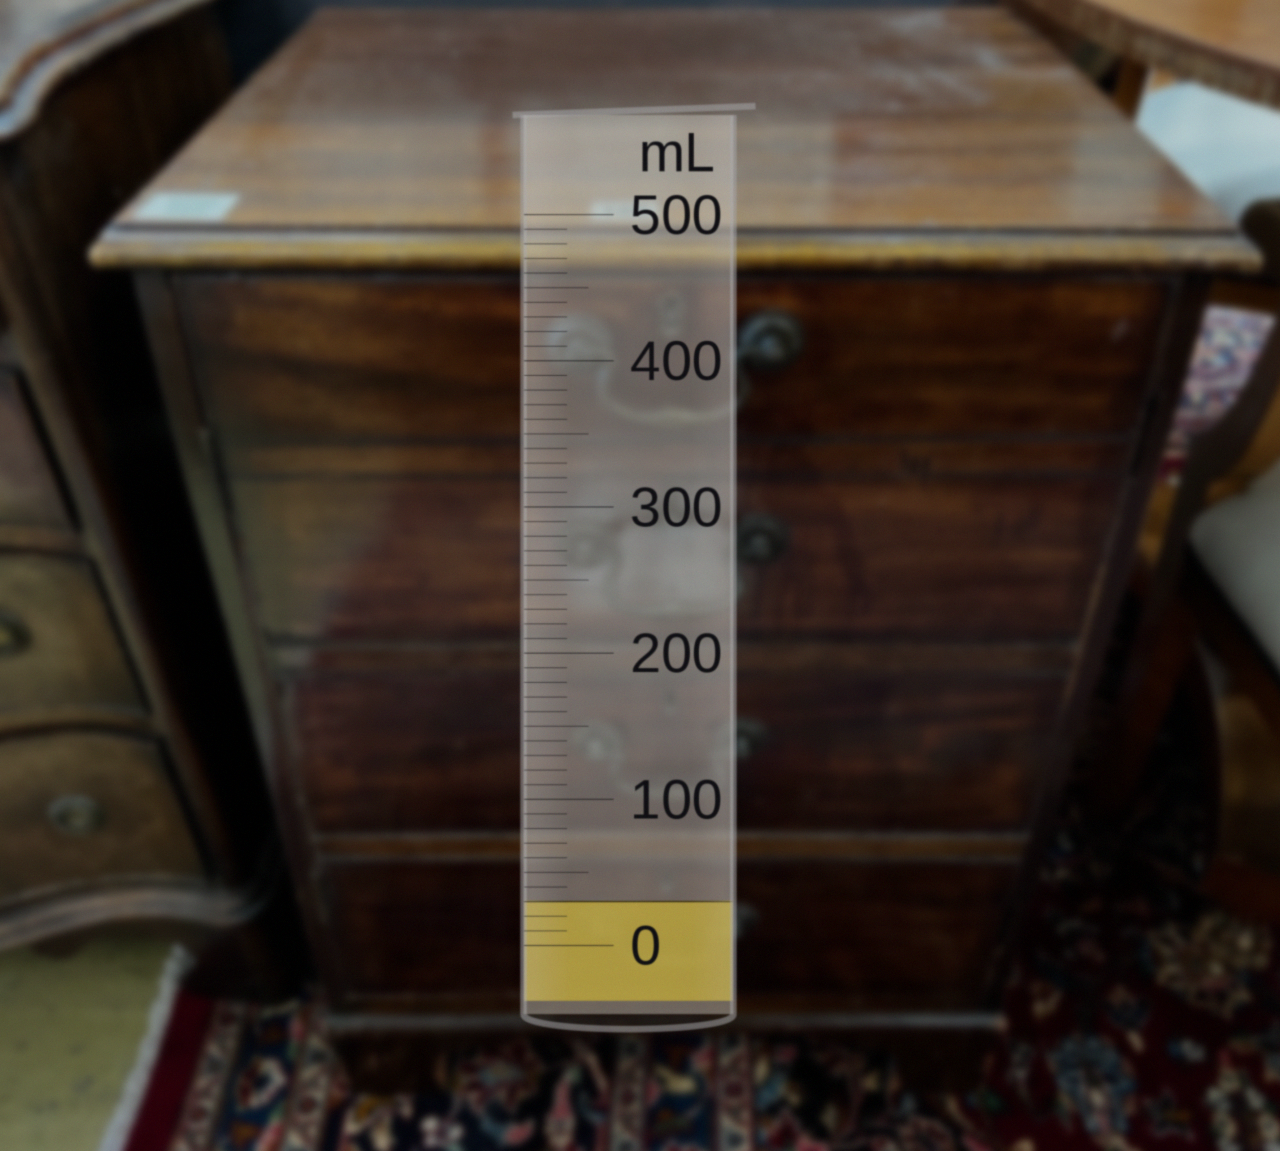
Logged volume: 30
